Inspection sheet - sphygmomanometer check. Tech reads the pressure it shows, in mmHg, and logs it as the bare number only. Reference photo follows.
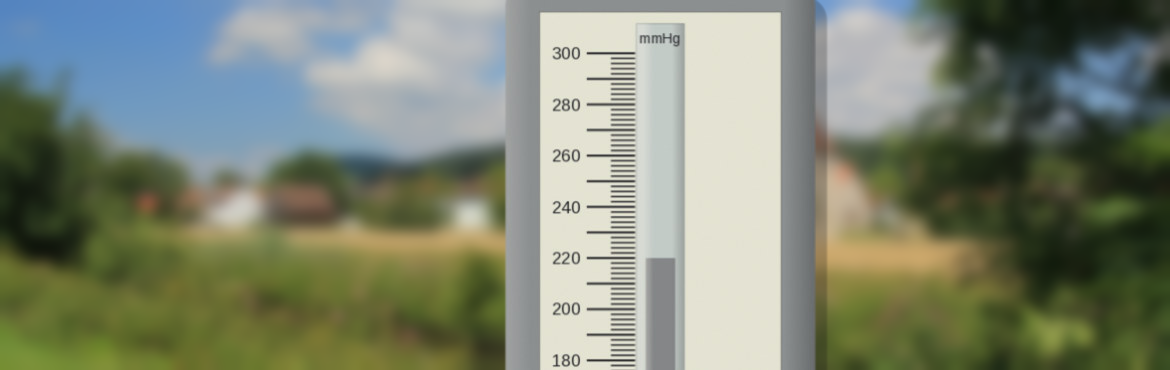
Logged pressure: 220
